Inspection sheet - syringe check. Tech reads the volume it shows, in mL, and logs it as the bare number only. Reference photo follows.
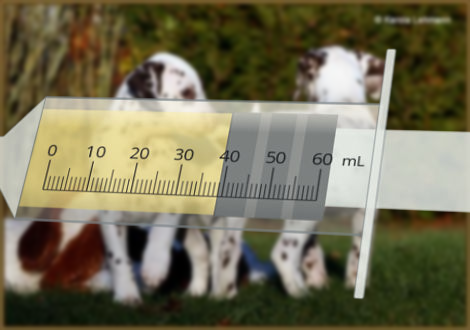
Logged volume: 39
